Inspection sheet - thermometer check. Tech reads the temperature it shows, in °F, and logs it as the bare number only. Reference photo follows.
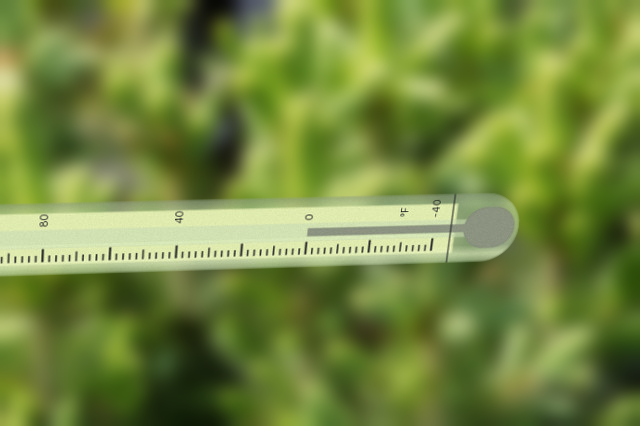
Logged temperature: 0
